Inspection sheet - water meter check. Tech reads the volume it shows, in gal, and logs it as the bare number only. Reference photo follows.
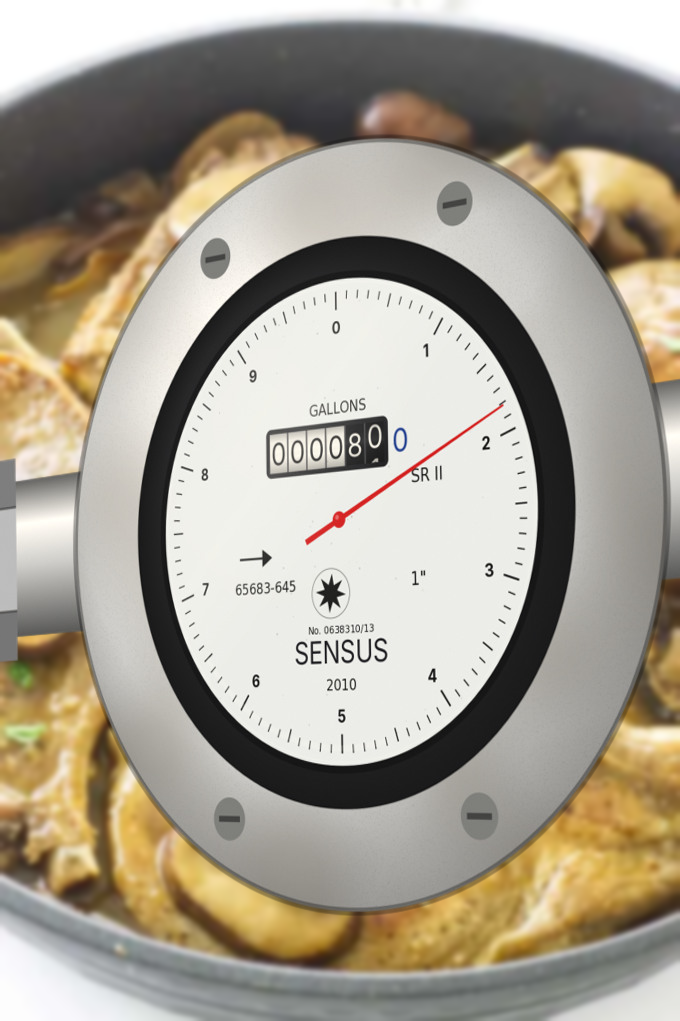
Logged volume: 801.8
